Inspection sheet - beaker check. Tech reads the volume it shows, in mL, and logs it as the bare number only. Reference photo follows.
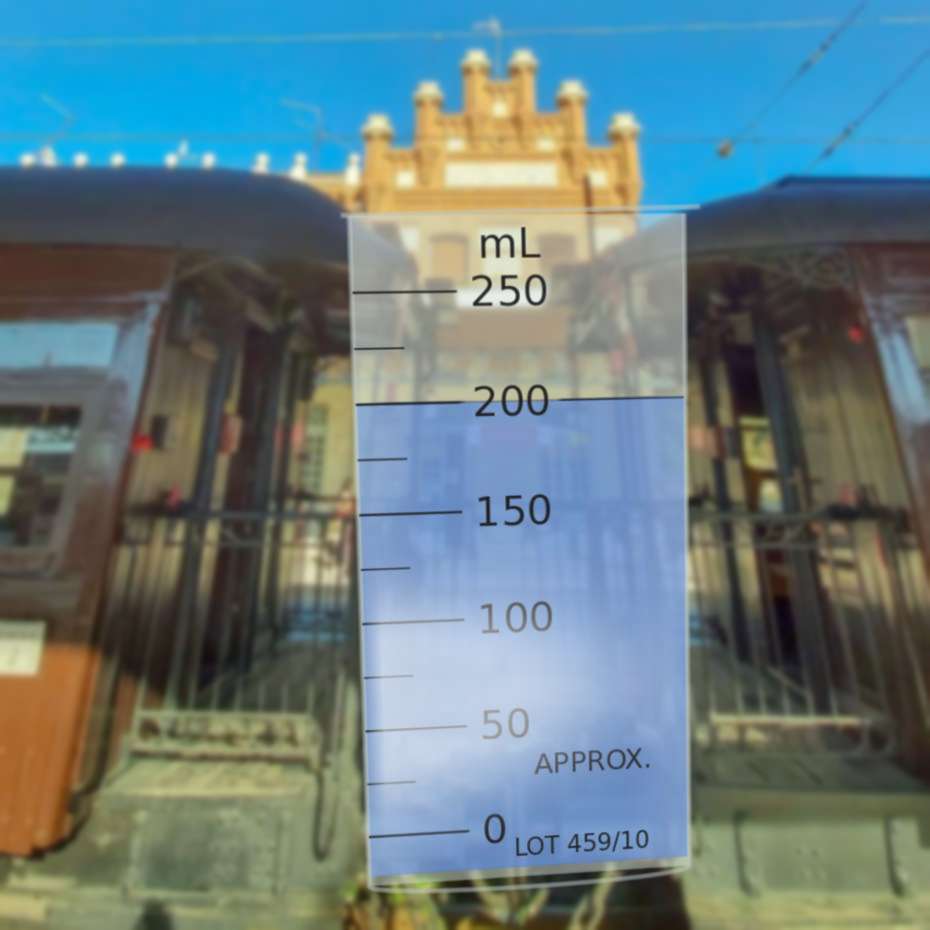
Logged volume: 200
